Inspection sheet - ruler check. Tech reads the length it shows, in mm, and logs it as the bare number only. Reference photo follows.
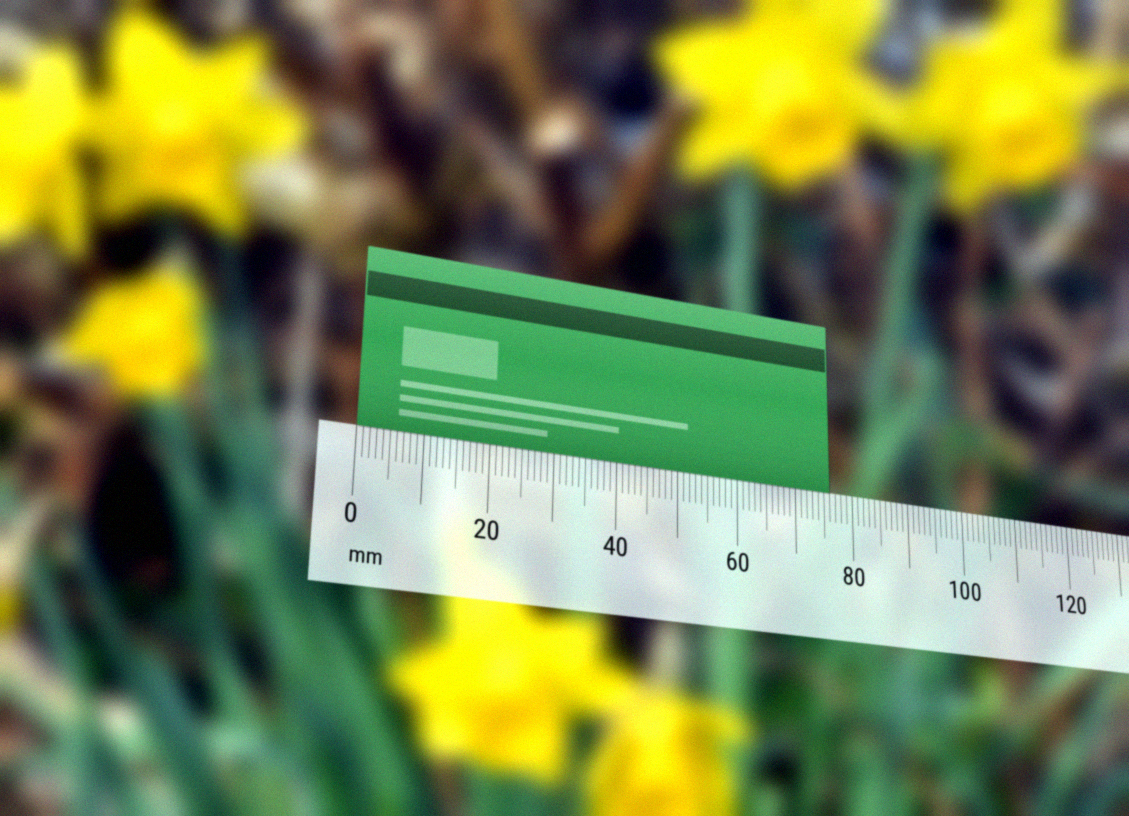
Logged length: 76
